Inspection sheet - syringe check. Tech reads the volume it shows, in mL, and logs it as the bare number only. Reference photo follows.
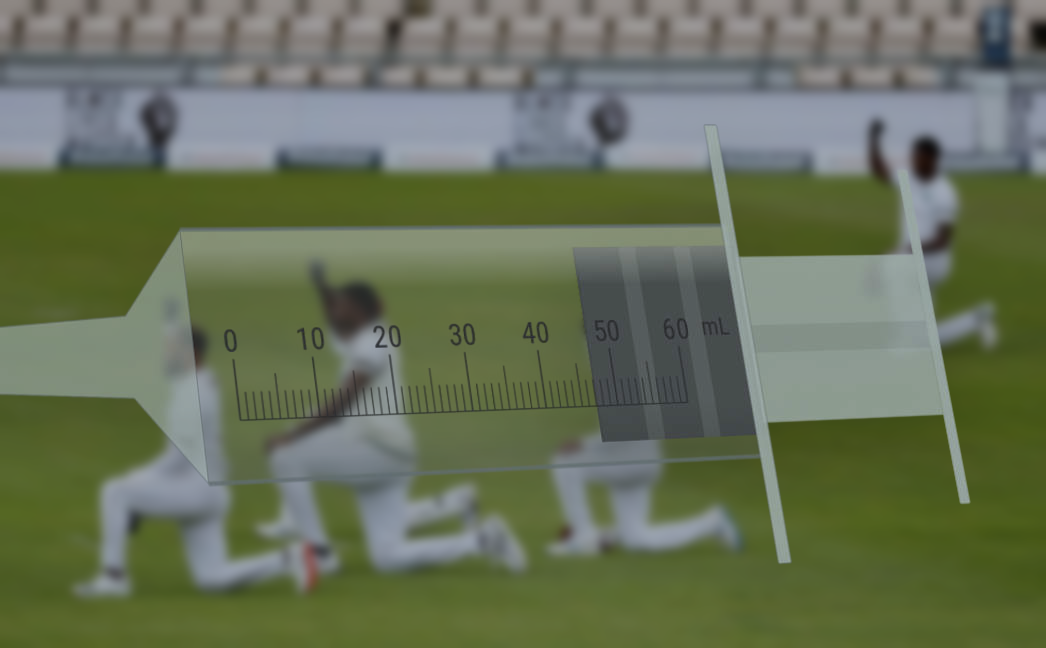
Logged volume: 47
